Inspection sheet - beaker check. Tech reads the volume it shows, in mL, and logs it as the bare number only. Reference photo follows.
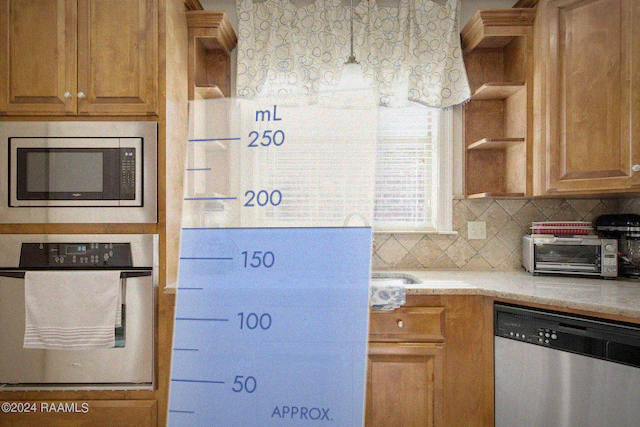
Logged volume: 175
